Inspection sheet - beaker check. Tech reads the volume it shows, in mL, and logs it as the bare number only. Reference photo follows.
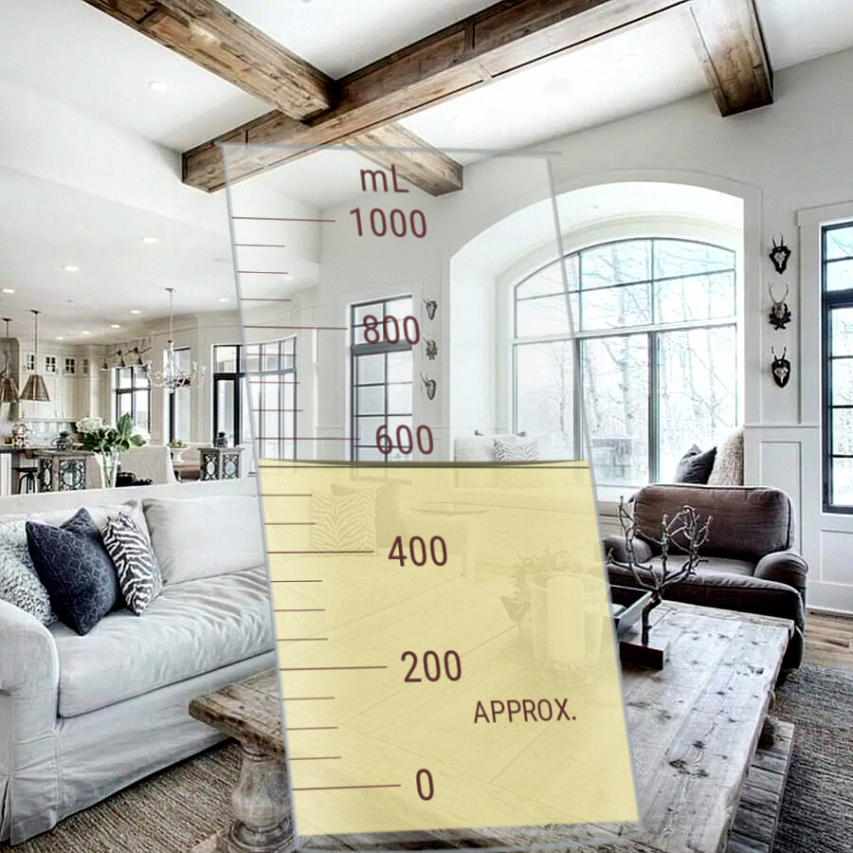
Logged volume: 550
